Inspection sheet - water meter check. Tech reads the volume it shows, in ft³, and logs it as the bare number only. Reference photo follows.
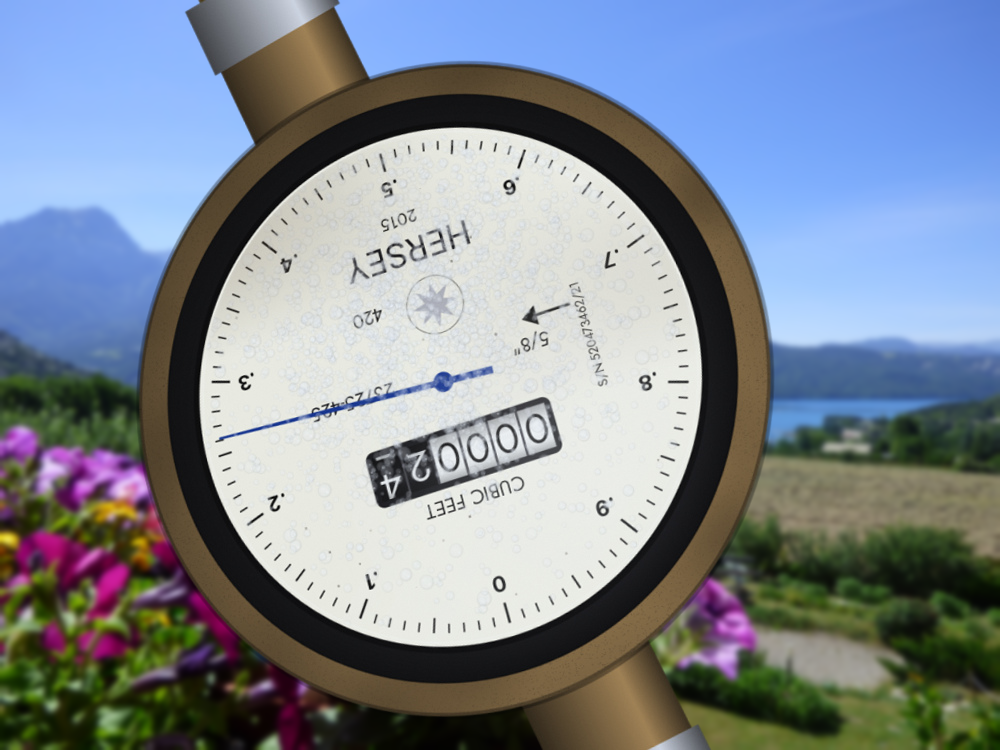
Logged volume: 24.26
